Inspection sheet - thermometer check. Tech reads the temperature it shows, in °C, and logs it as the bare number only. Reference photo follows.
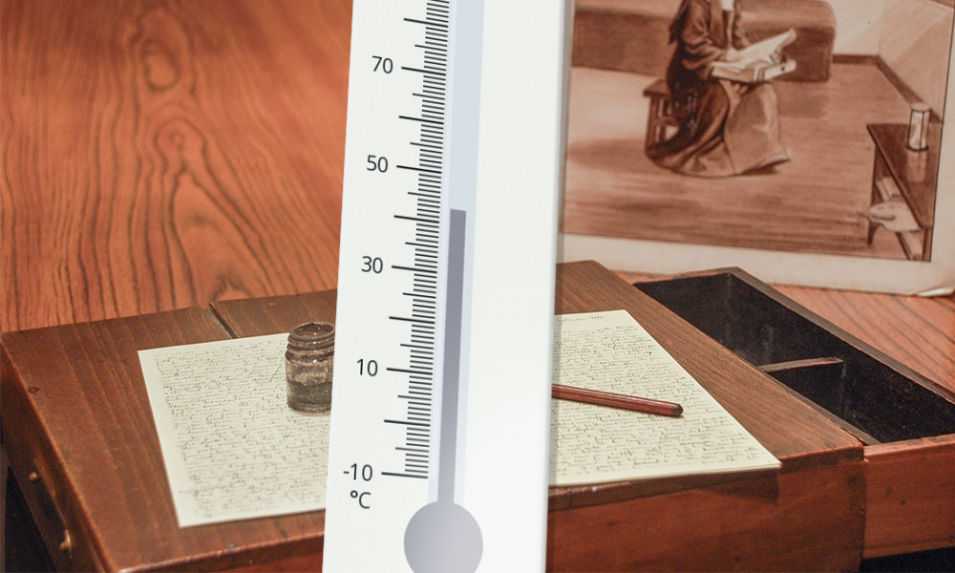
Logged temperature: 43
